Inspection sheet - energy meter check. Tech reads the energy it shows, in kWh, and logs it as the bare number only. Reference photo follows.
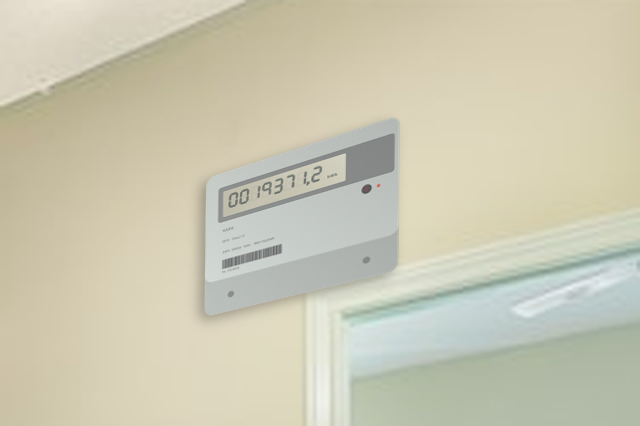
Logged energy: 19371.2
